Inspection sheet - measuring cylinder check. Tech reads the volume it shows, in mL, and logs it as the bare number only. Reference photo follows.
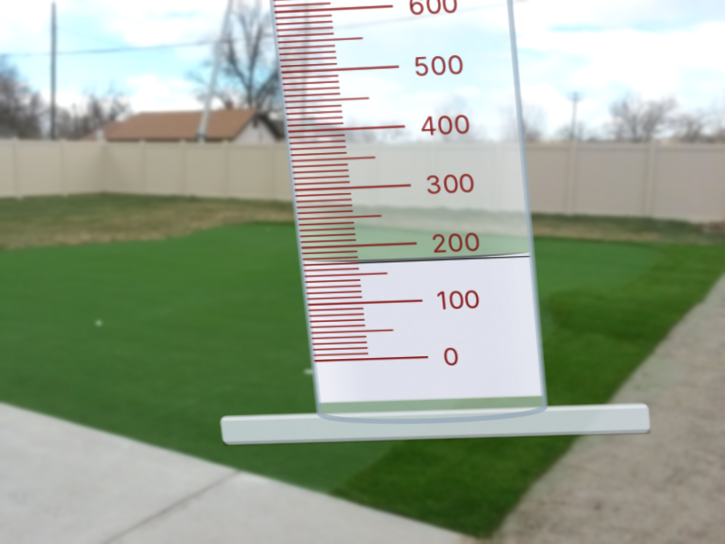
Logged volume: 170
